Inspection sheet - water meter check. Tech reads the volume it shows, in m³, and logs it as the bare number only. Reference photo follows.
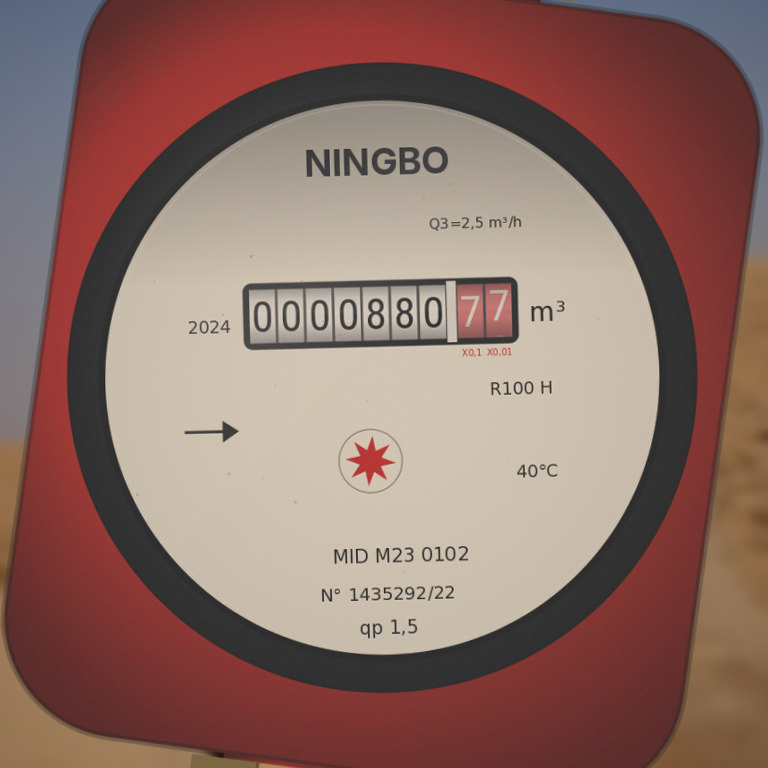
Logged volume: 880.77
